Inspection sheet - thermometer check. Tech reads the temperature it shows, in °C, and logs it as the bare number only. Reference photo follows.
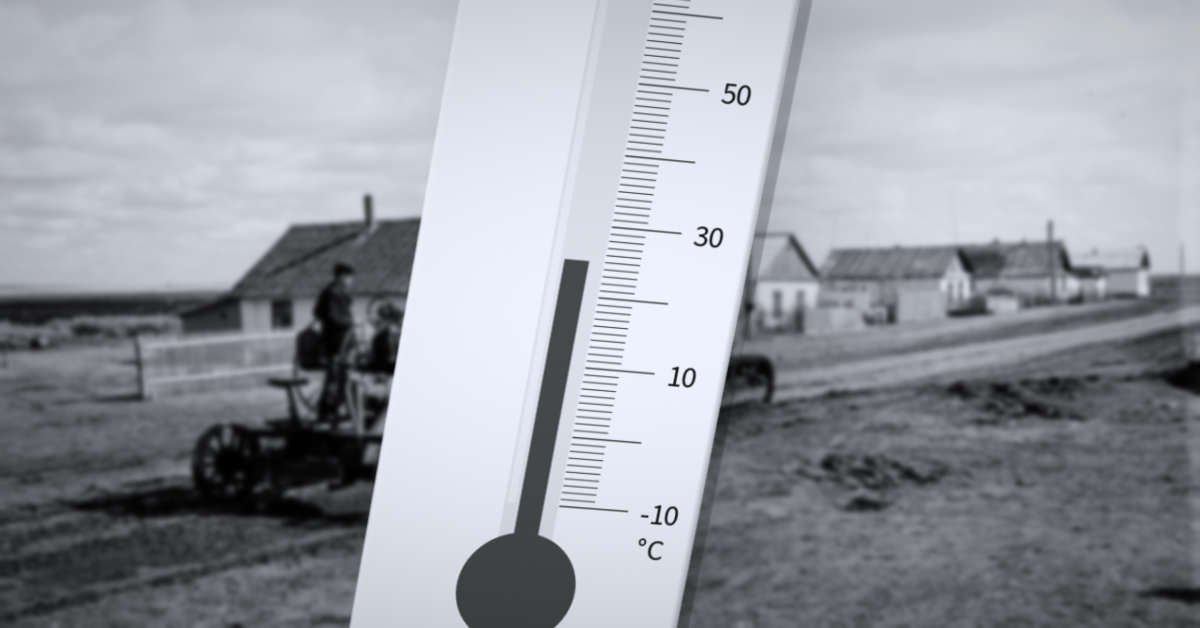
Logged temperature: 25
